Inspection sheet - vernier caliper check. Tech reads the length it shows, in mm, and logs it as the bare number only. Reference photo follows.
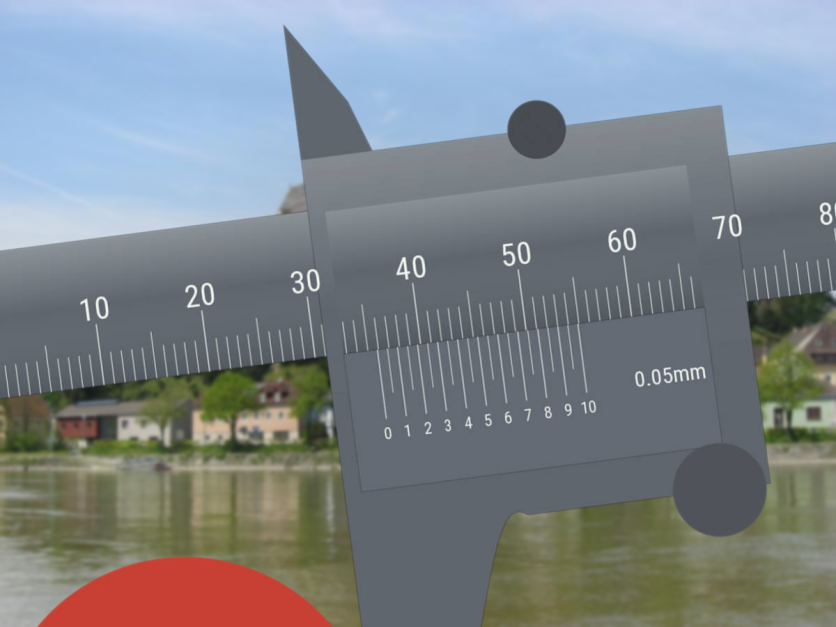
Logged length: 35.9
